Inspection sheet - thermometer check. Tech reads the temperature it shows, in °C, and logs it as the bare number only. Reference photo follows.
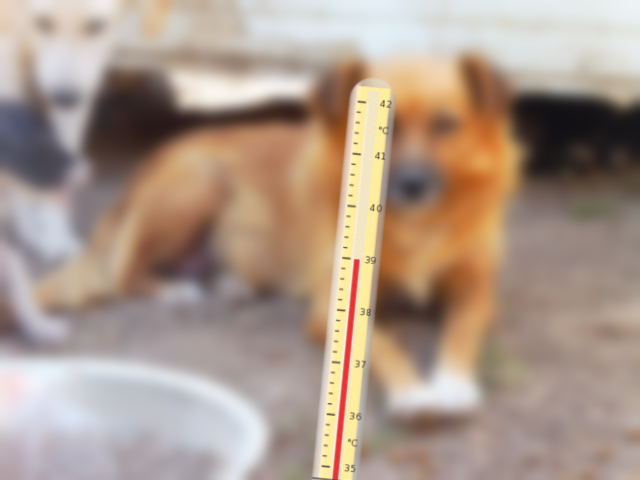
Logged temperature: 39
